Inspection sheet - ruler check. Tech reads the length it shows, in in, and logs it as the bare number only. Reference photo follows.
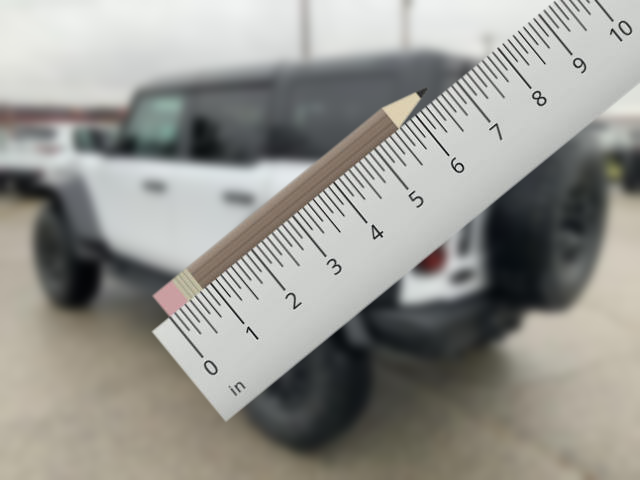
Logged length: 6.5
